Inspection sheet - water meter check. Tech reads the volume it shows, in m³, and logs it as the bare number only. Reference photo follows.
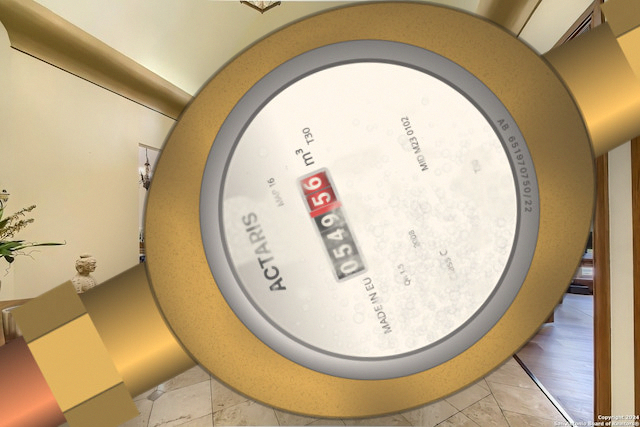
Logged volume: 549.56
